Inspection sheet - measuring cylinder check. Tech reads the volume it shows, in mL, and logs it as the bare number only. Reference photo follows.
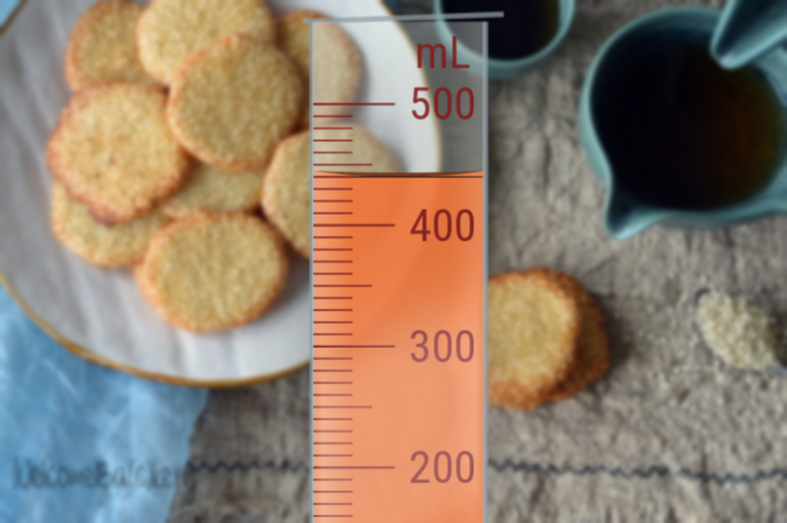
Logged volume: 440
